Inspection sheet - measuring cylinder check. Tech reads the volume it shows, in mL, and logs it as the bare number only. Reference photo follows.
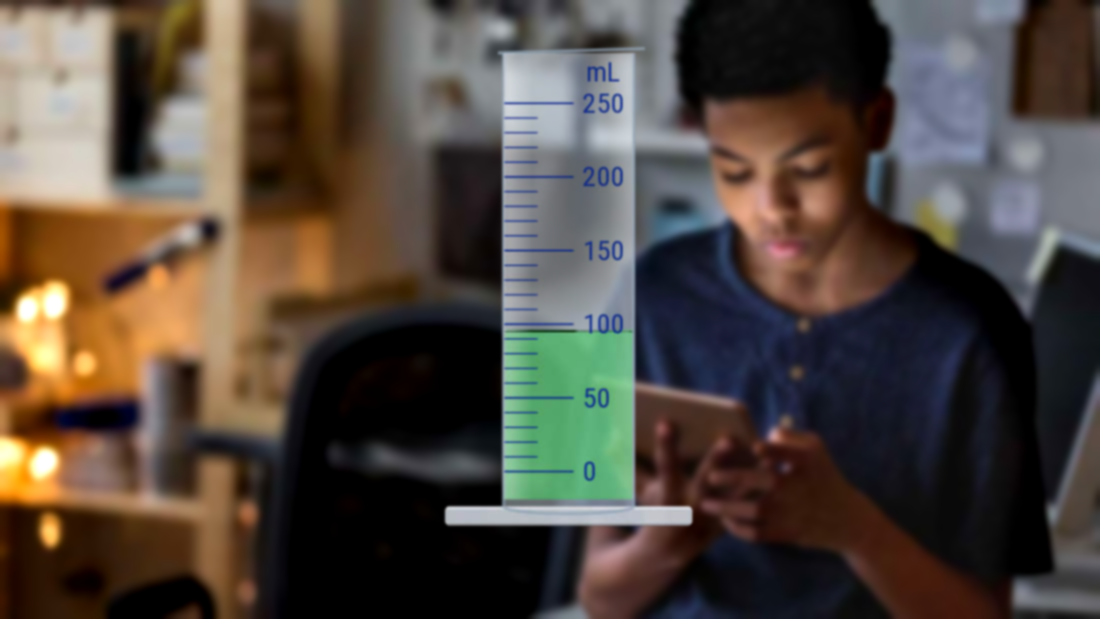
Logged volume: 95
